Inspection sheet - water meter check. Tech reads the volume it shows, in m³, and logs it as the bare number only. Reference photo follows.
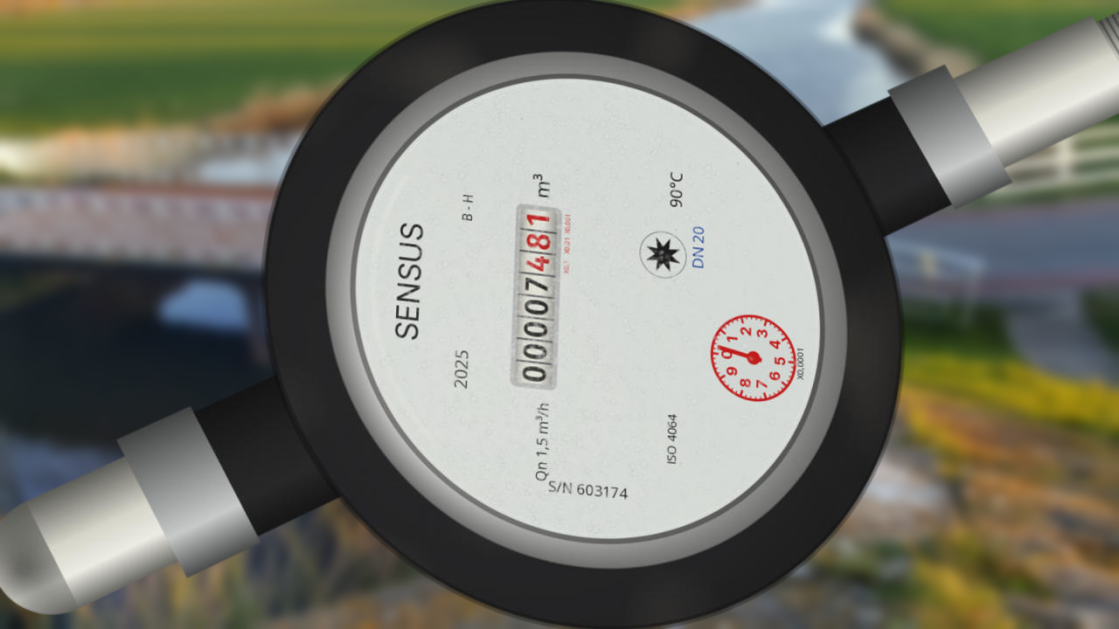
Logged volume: 7.4810
